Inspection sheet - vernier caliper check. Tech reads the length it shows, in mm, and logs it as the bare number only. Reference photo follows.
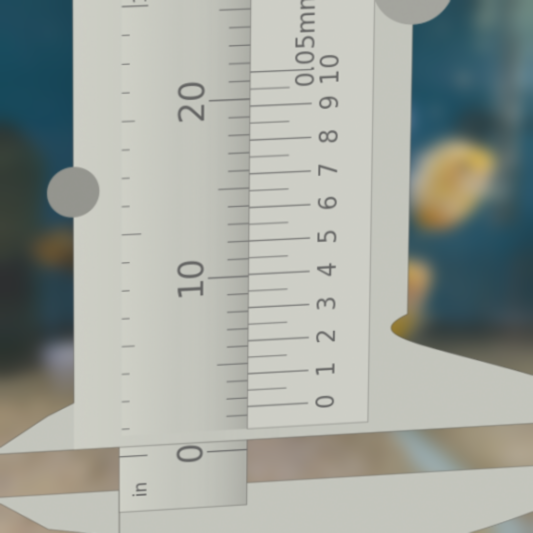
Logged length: 2.5
